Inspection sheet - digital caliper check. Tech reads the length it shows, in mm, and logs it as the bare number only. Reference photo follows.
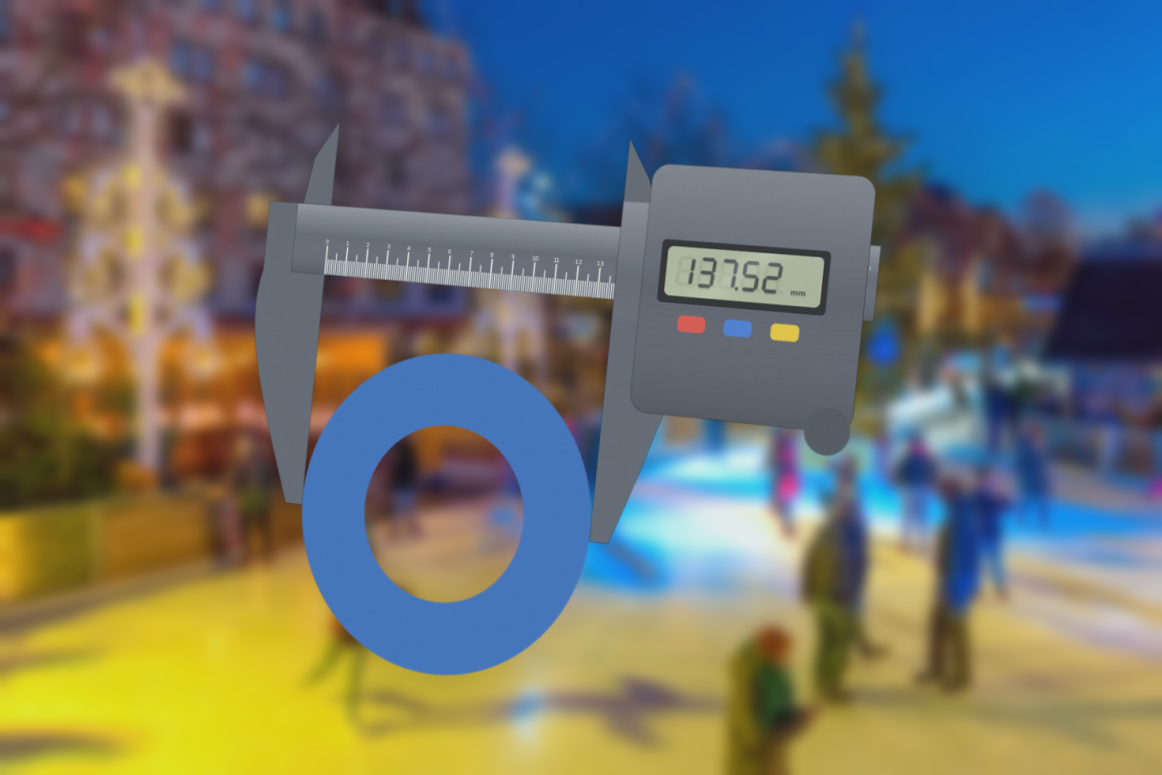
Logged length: 137.52
